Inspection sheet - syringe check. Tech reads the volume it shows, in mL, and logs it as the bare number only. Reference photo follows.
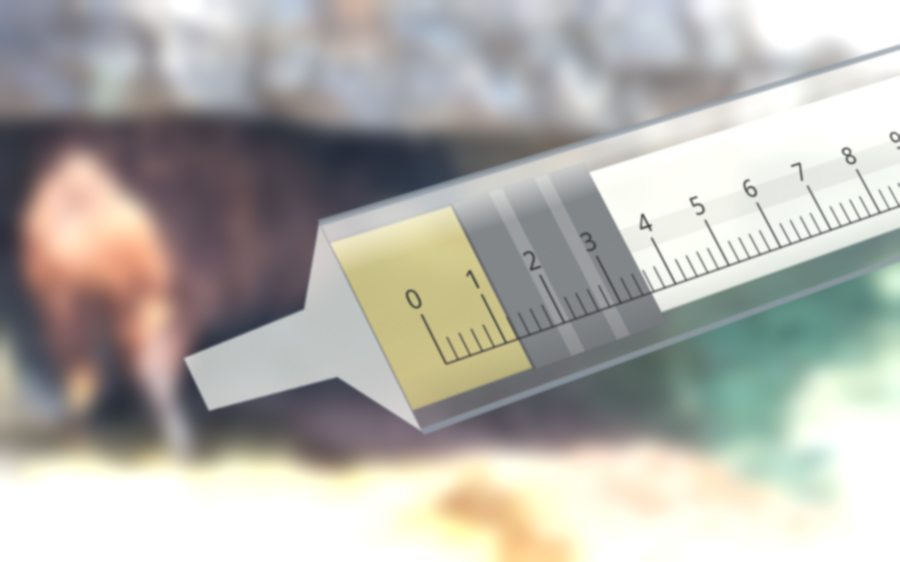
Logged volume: 1.2
